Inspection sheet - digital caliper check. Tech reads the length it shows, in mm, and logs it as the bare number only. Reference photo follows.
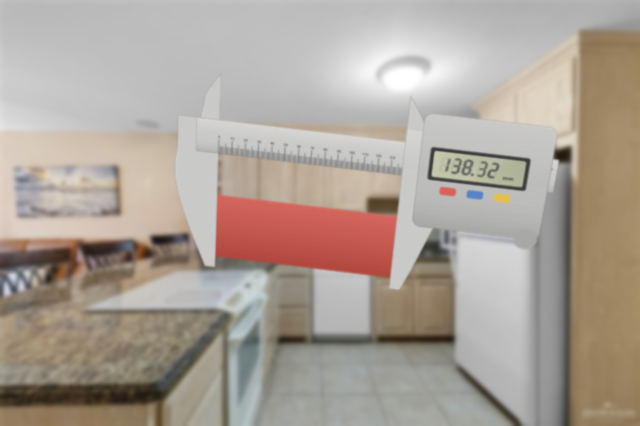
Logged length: 138.32
